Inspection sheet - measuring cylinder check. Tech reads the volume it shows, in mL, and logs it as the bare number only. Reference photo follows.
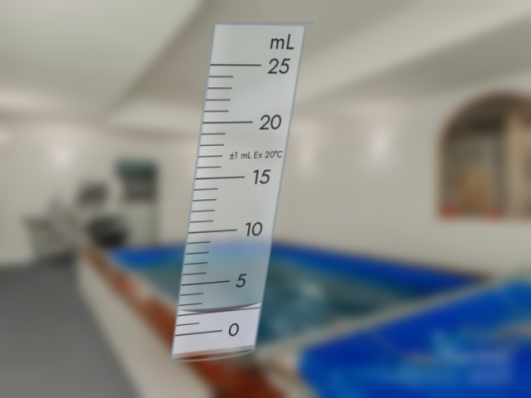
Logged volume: 2
